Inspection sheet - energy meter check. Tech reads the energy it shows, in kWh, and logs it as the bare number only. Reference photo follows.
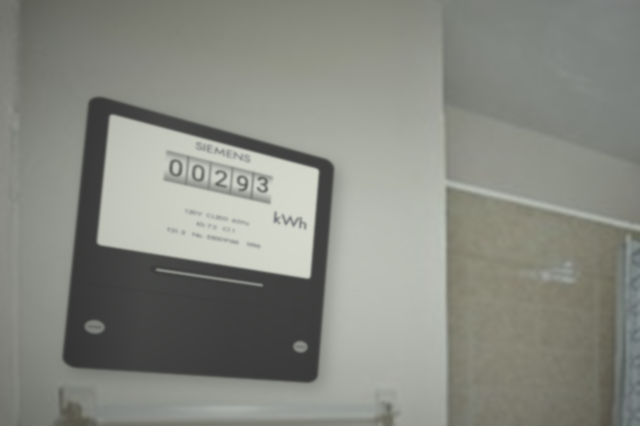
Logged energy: 293
